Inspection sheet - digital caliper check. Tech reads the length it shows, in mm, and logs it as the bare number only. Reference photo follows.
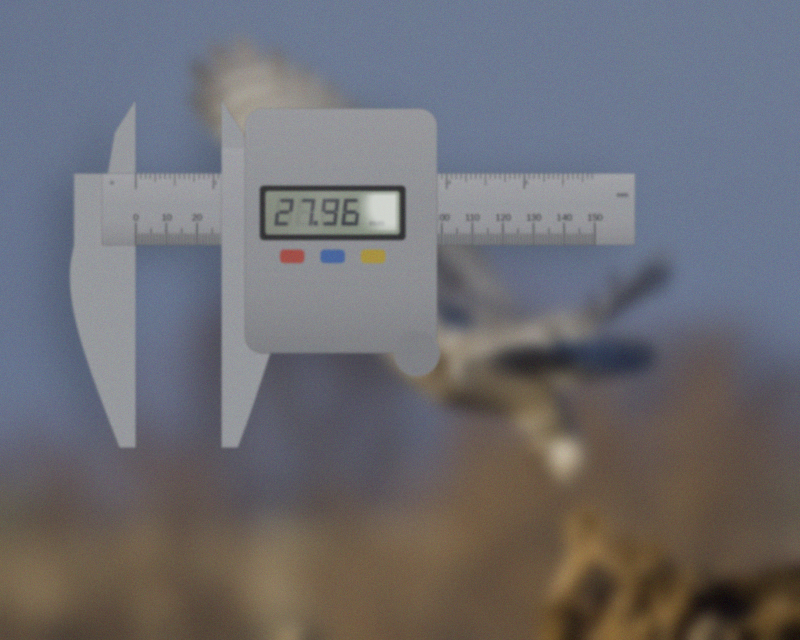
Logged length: 27.96
